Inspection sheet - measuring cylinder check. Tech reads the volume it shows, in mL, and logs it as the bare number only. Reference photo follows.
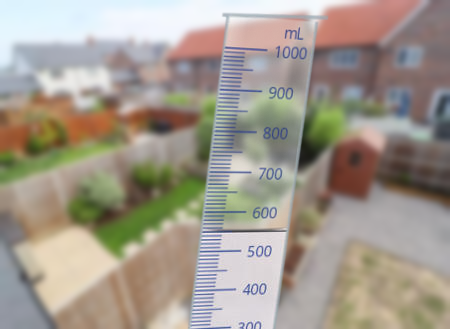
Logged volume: 550
